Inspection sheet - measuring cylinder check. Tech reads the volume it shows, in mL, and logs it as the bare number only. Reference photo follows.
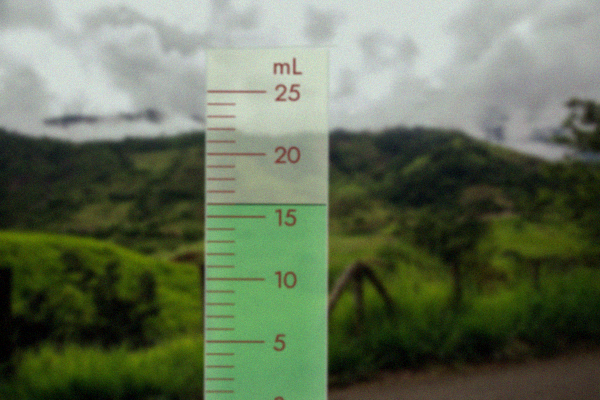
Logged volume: 16
